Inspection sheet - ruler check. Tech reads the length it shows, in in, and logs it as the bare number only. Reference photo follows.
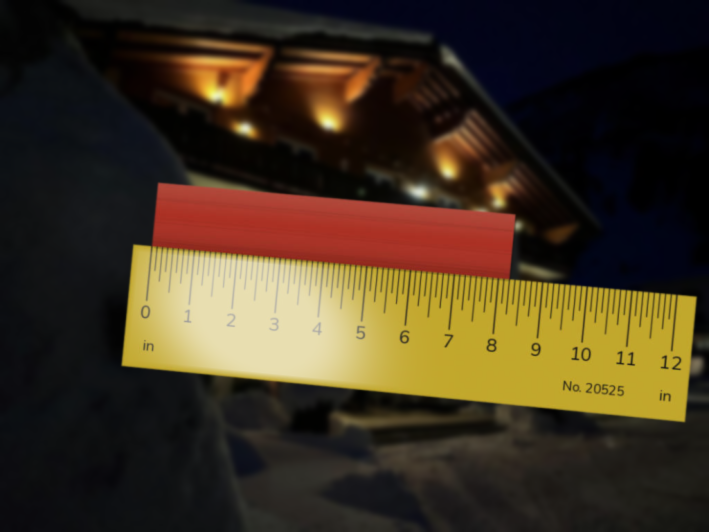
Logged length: 8.25
